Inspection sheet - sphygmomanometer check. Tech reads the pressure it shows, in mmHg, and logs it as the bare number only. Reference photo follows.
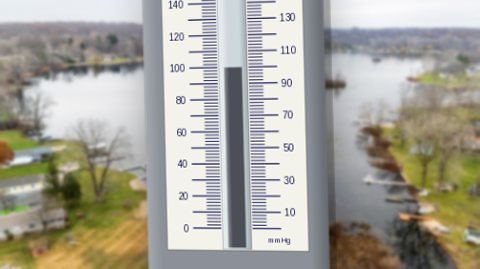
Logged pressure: 100
